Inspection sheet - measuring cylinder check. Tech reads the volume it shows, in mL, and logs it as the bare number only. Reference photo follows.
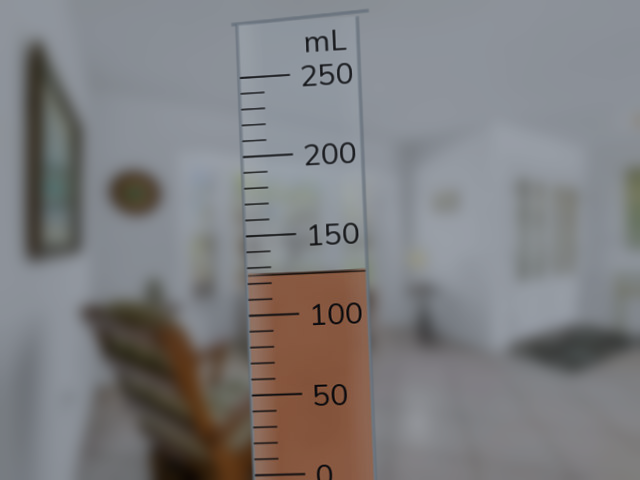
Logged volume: 125
